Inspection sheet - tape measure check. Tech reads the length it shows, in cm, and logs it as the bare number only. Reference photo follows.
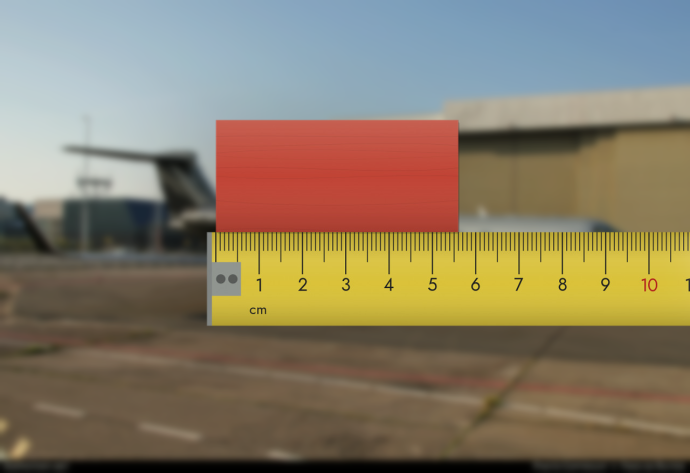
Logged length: 5.6
